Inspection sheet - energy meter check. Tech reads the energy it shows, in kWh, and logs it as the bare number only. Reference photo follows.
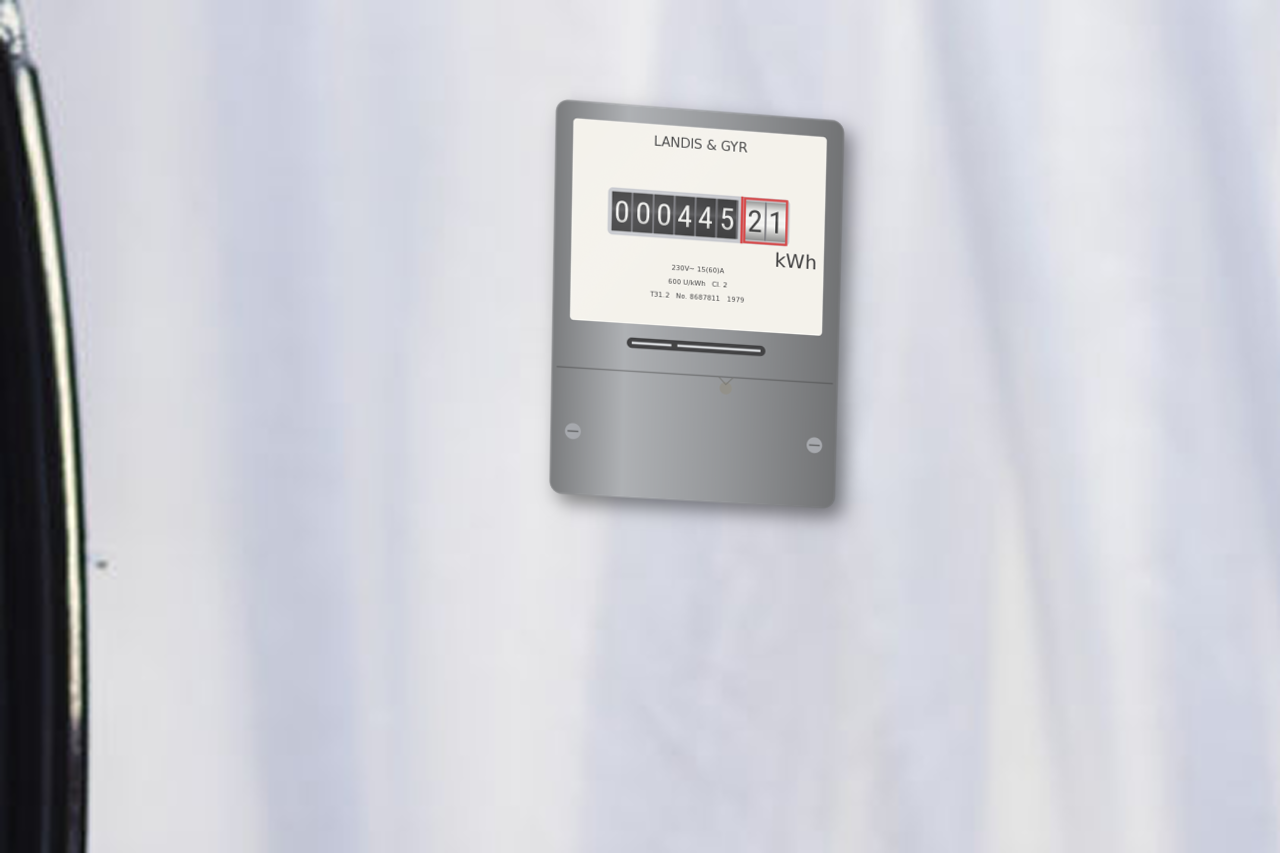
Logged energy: 445.21
